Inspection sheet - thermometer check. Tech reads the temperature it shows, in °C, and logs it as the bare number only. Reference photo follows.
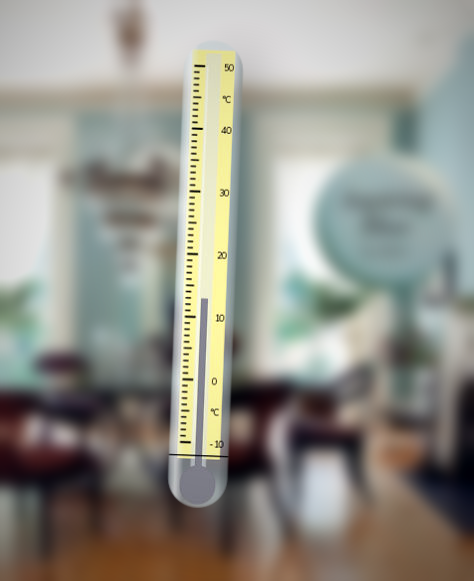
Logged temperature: 13
